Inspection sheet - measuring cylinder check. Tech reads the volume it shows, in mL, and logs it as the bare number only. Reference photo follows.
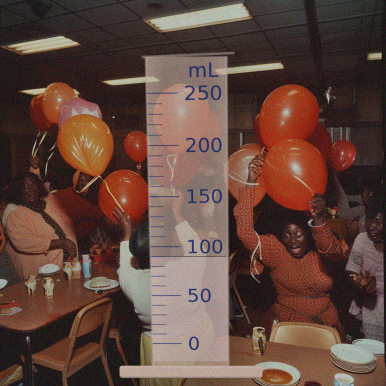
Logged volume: 90
